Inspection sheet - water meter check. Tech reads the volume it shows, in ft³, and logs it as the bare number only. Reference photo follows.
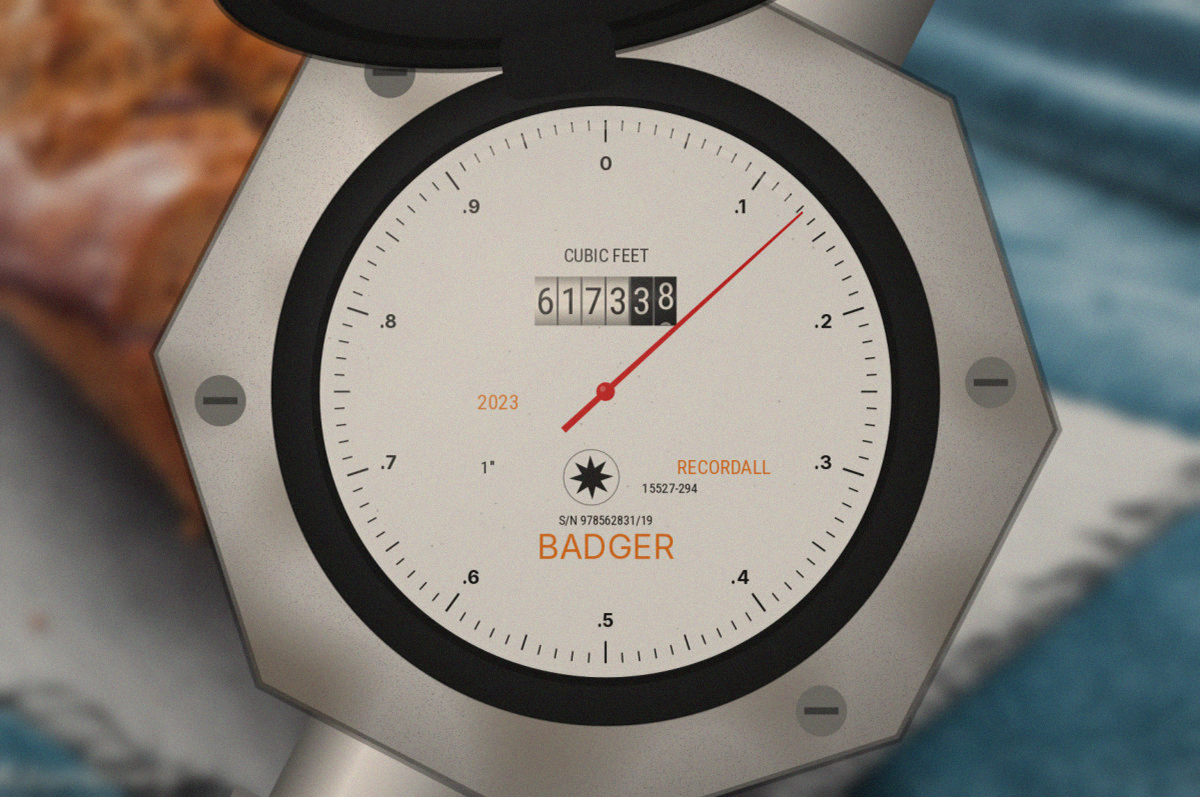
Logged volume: 617338.13
